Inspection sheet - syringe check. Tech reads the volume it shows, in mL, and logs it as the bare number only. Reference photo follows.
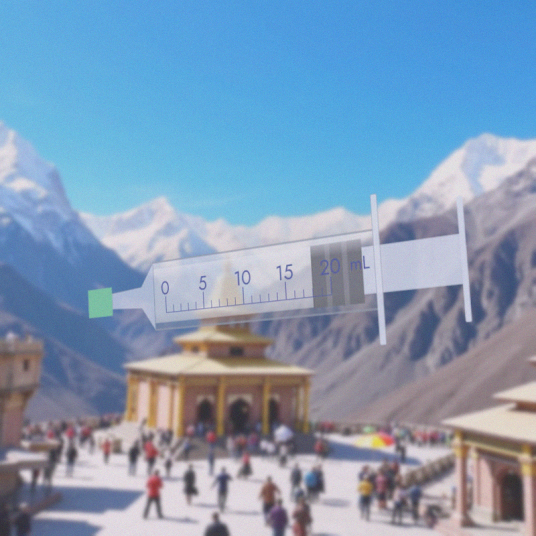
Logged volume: 18
